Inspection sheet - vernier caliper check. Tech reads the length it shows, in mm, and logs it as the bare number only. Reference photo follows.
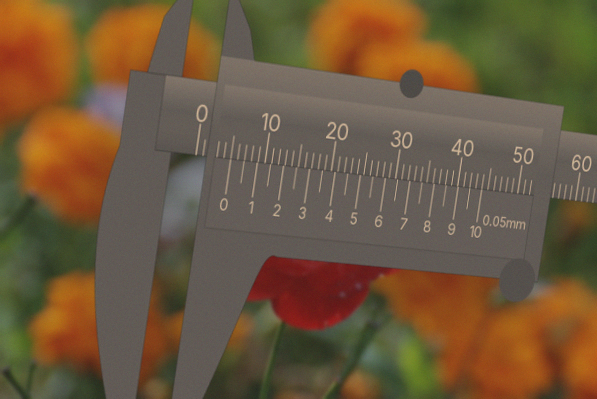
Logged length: 5.0
